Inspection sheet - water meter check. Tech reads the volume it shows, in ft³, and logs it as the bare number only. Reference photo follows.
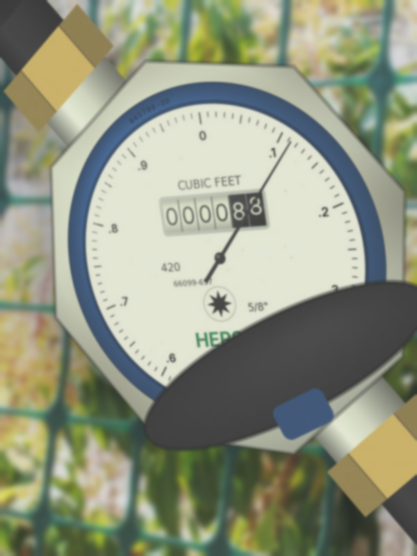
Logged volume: 88.11
